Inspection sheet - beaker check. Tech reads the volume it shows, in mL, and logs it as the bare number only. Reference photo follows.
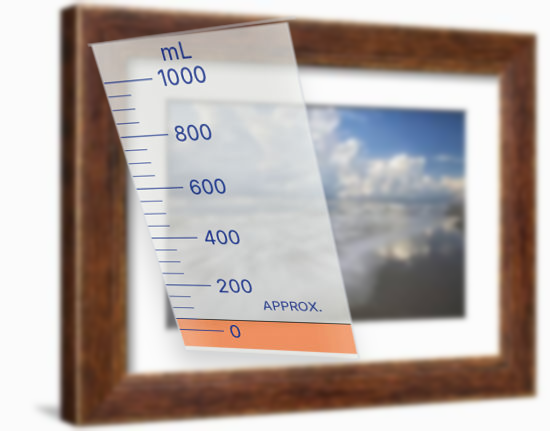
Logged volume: 50
